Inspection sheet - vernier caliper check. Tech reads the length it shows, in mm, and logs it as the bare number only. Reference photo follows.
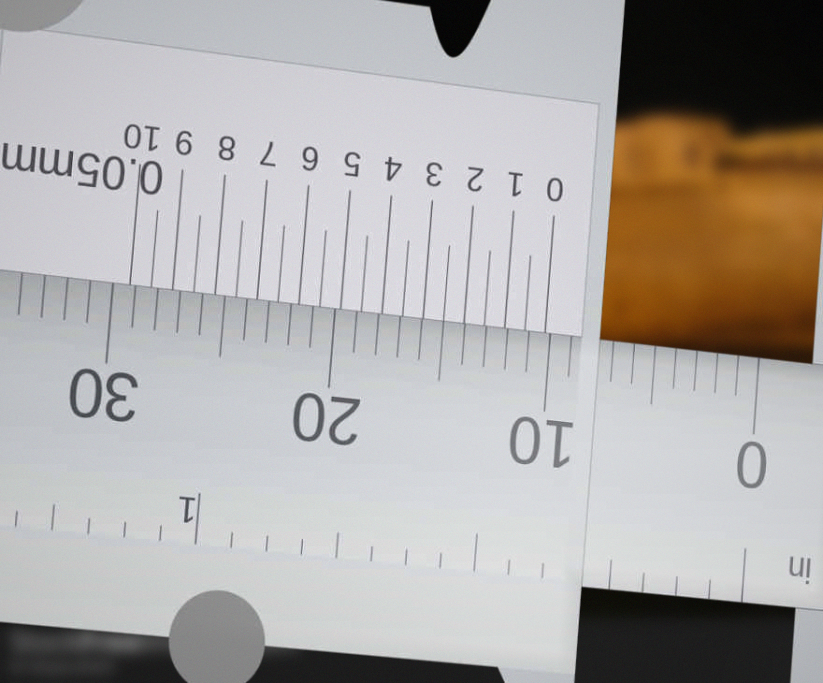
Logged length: 10.25
